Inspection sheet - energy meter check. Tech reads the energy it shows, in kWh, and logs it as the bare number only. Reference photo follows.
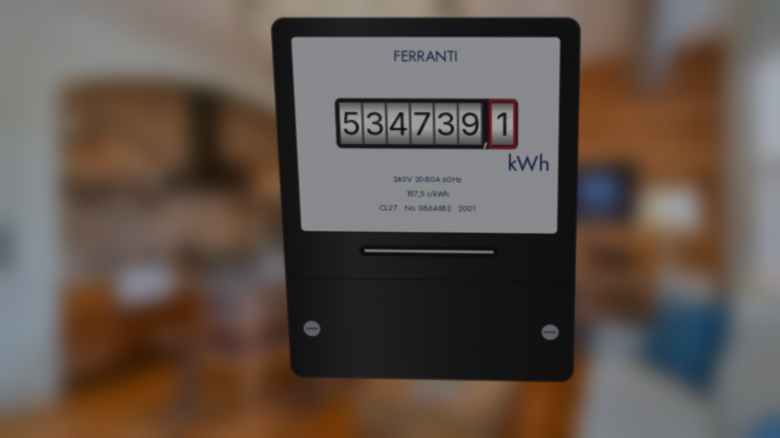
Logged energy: 534739.1
